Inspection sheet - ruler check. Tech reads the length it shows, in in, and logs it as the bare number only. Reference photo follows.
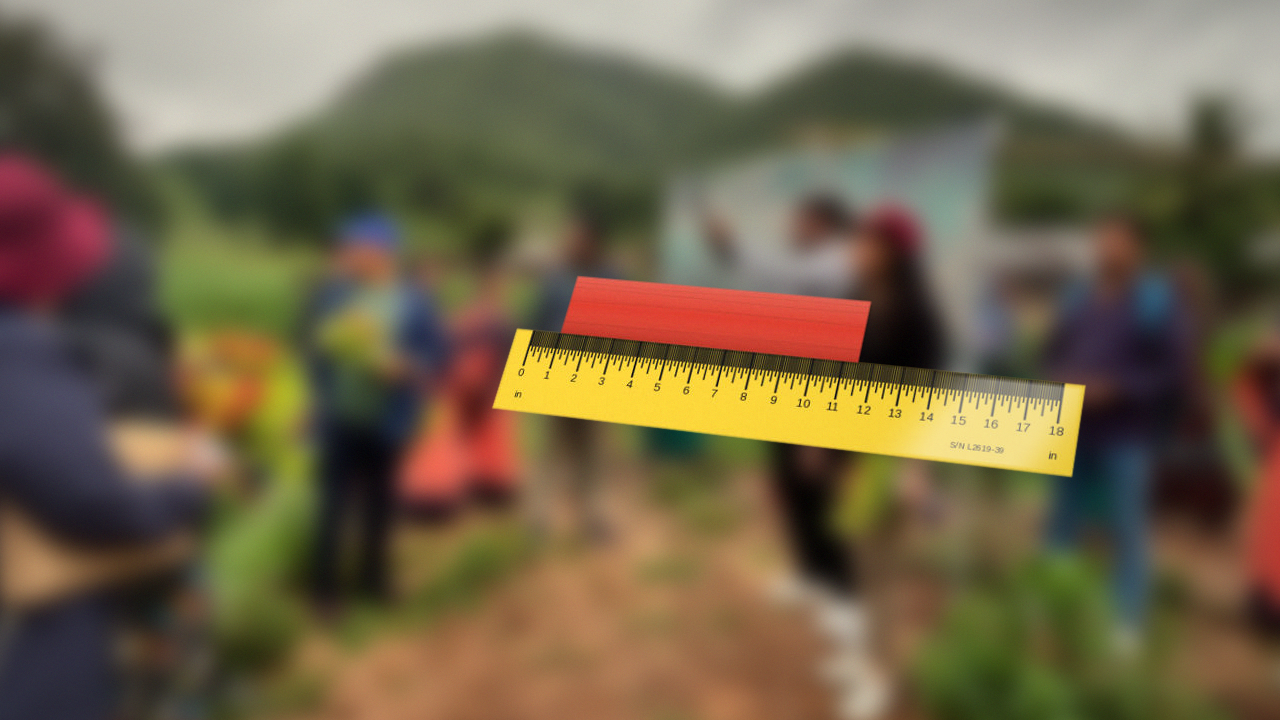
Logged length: 10.5
